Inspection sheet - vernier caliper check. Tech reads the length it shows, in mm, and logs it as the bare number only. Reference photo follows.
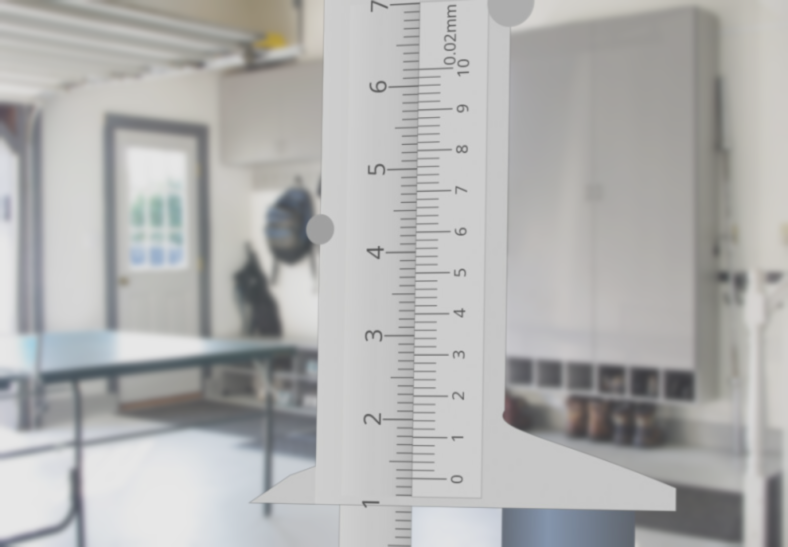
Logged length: 13.0
